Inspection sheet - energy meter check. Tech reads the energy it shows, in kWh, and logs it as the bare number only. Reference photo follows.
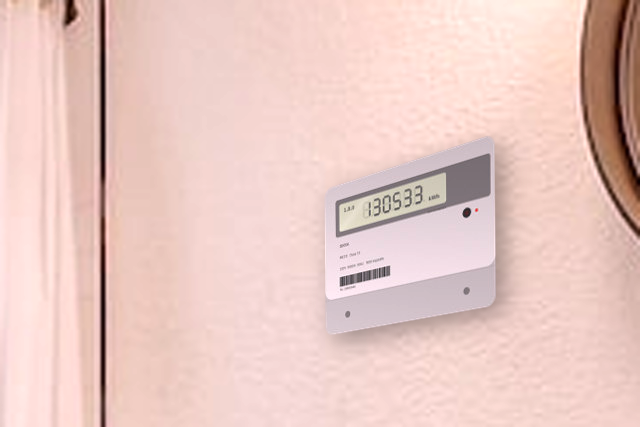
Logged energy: 130533
